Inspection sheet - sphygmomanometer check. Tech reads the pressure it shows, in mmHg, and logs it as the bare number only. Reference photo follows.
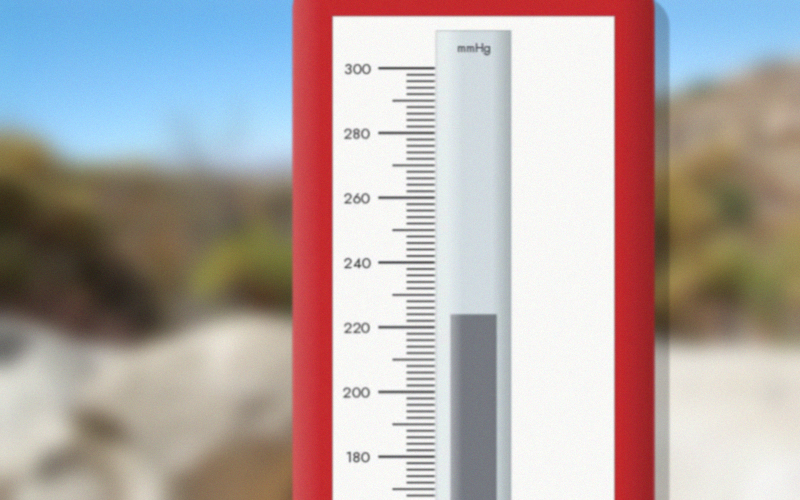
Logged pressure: 224
